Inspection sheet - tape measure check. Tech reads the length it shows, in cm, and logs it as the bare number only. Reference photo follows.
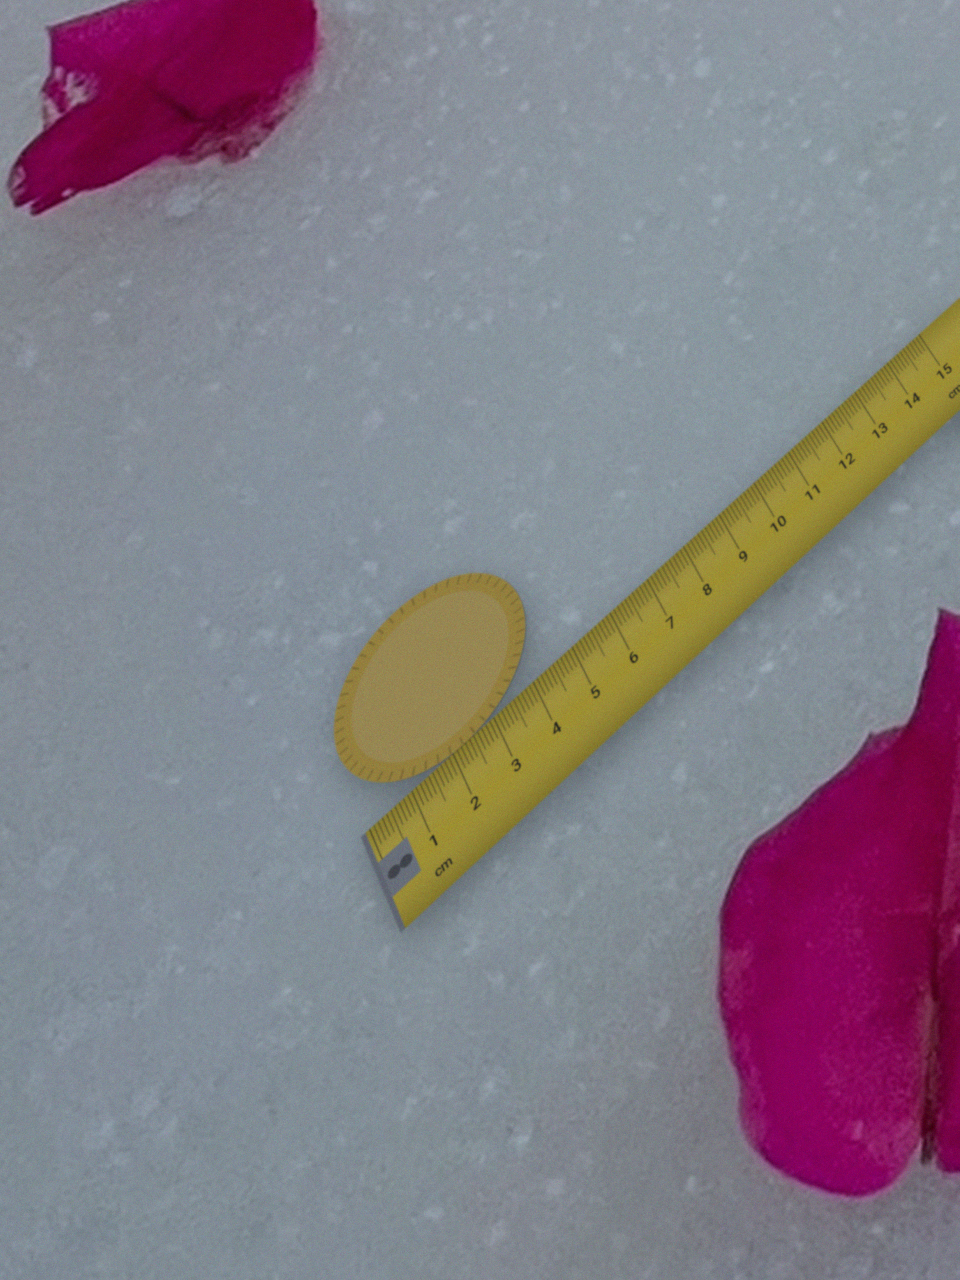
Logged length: 4.5
